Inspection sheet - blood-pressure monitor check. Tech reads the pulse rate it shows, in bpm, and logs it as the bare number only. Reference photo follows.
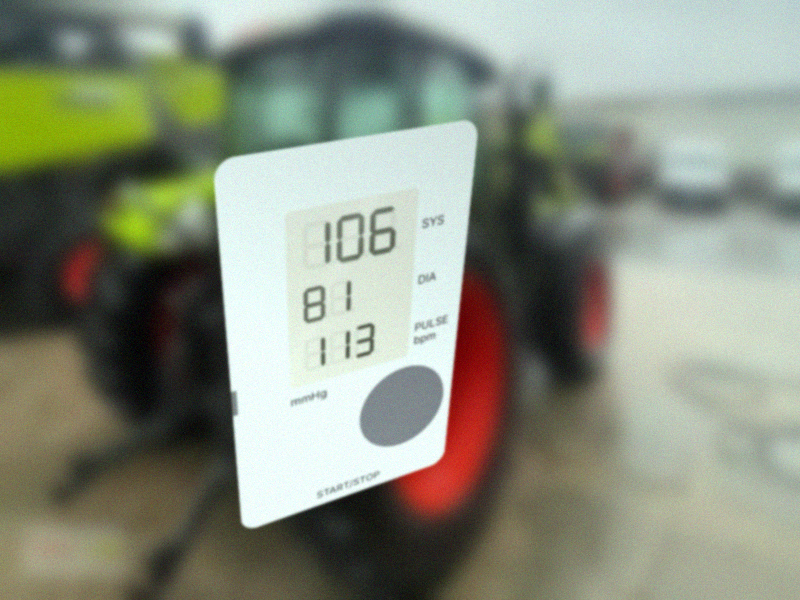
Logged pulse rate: 113
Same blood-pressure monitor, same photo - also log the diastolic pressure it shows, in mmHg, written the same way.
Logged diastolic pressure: 81
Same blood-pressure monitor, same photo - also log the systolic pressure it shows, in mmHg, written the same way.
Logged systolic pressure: 106
